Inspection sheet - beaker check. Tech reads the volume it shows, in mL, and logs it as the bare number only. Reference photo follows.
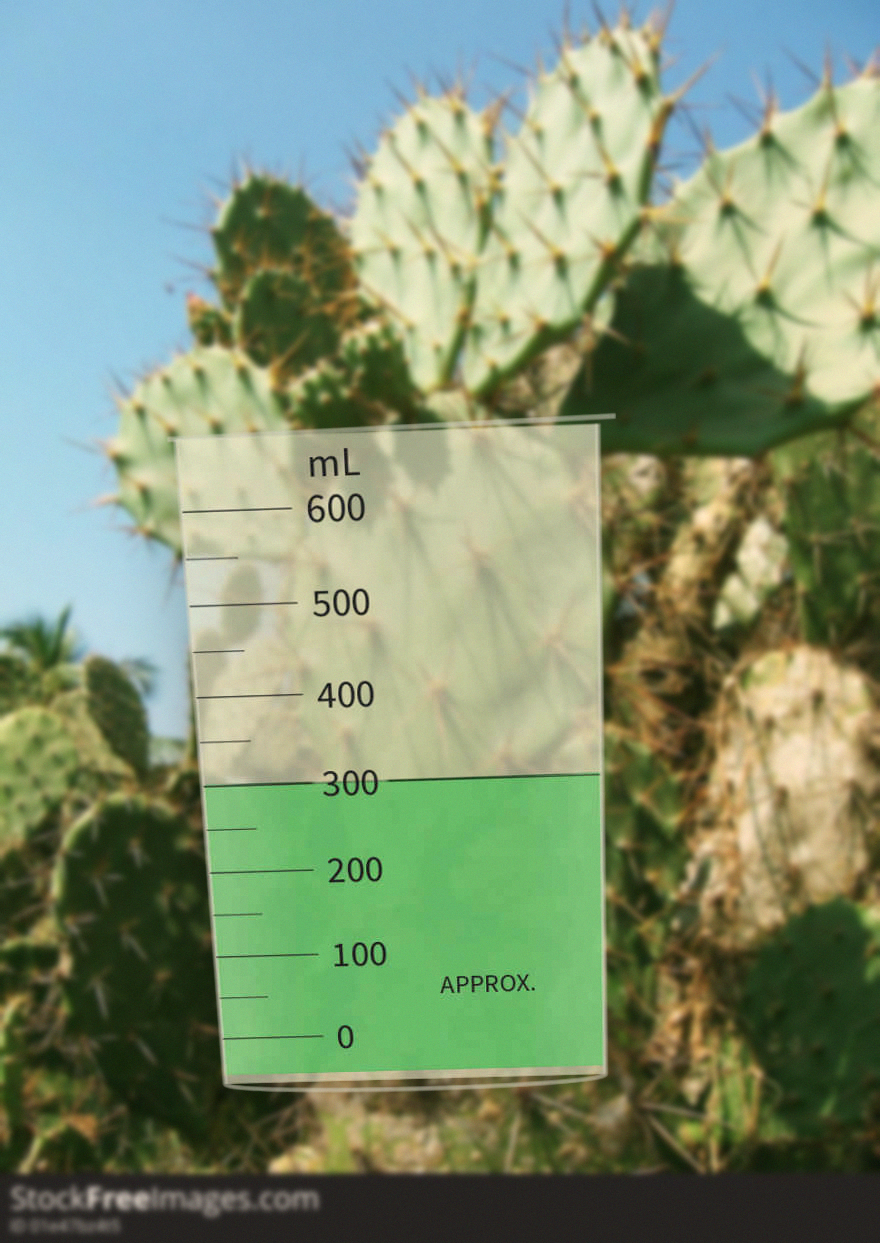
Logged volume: 300
